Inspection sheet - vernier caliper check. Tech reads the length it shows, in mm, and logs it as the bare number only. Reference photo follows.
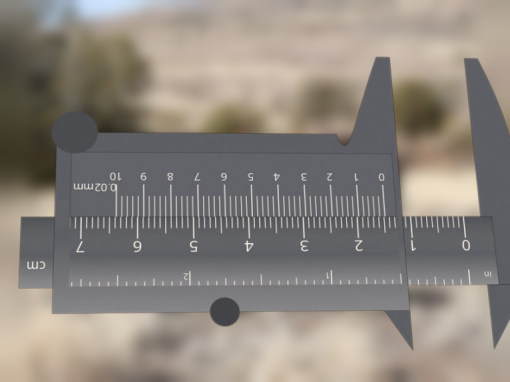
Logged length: 14.8
